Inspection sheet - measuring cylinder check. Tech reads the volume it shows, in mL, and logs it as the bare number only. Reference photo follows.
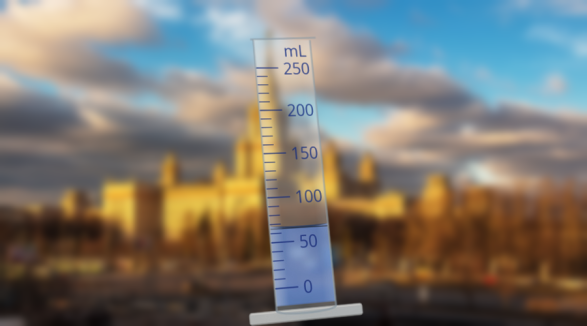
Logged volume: 65
